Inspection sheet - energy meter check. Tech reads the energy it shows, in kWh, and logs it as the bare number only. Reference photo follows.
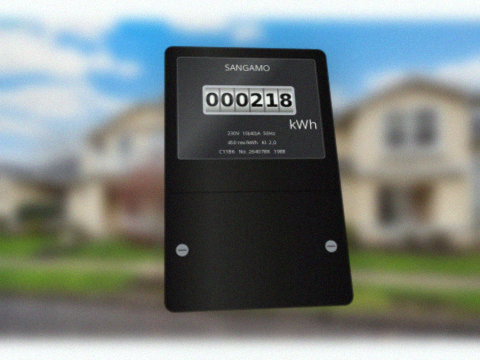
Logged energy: 218
